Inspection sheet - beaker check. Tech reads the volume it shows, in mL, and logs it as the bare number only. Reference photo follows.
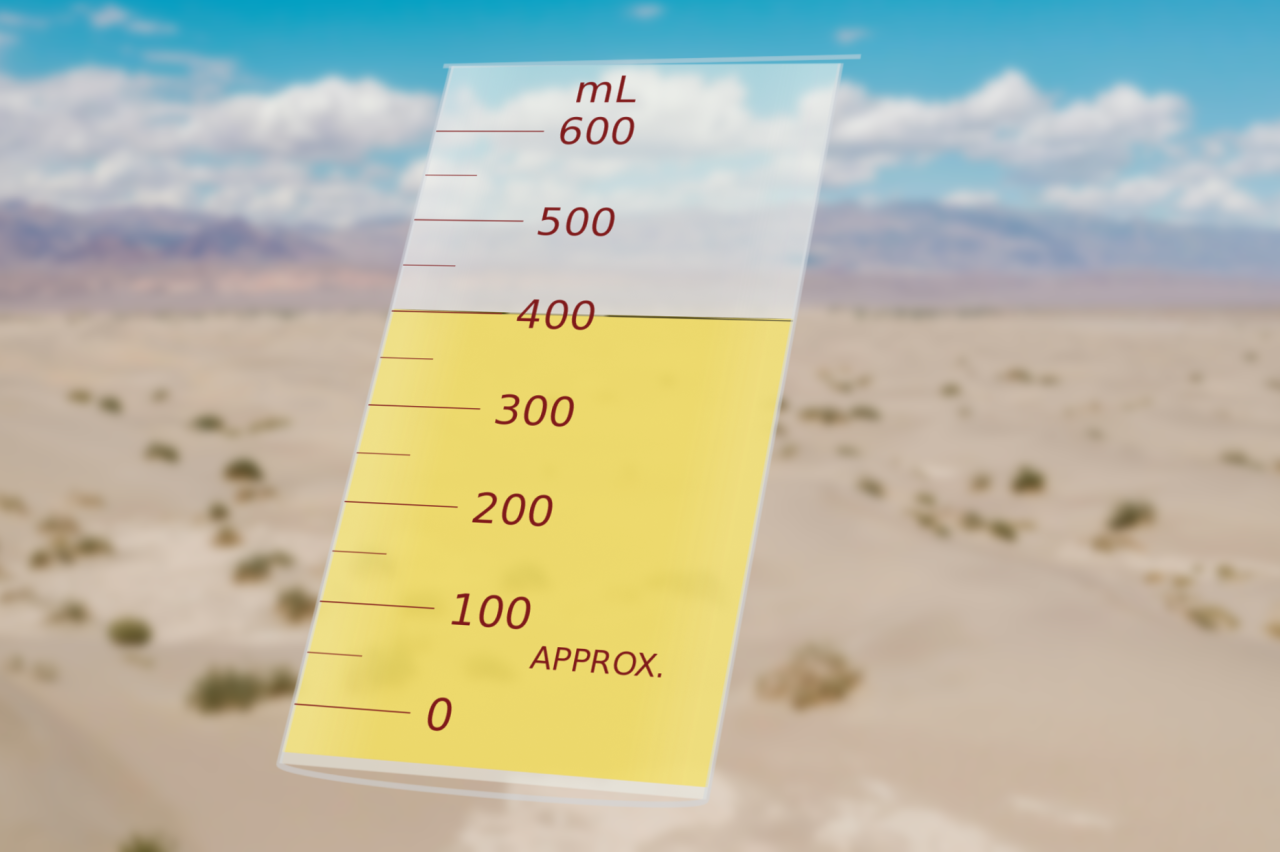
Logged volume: 400
